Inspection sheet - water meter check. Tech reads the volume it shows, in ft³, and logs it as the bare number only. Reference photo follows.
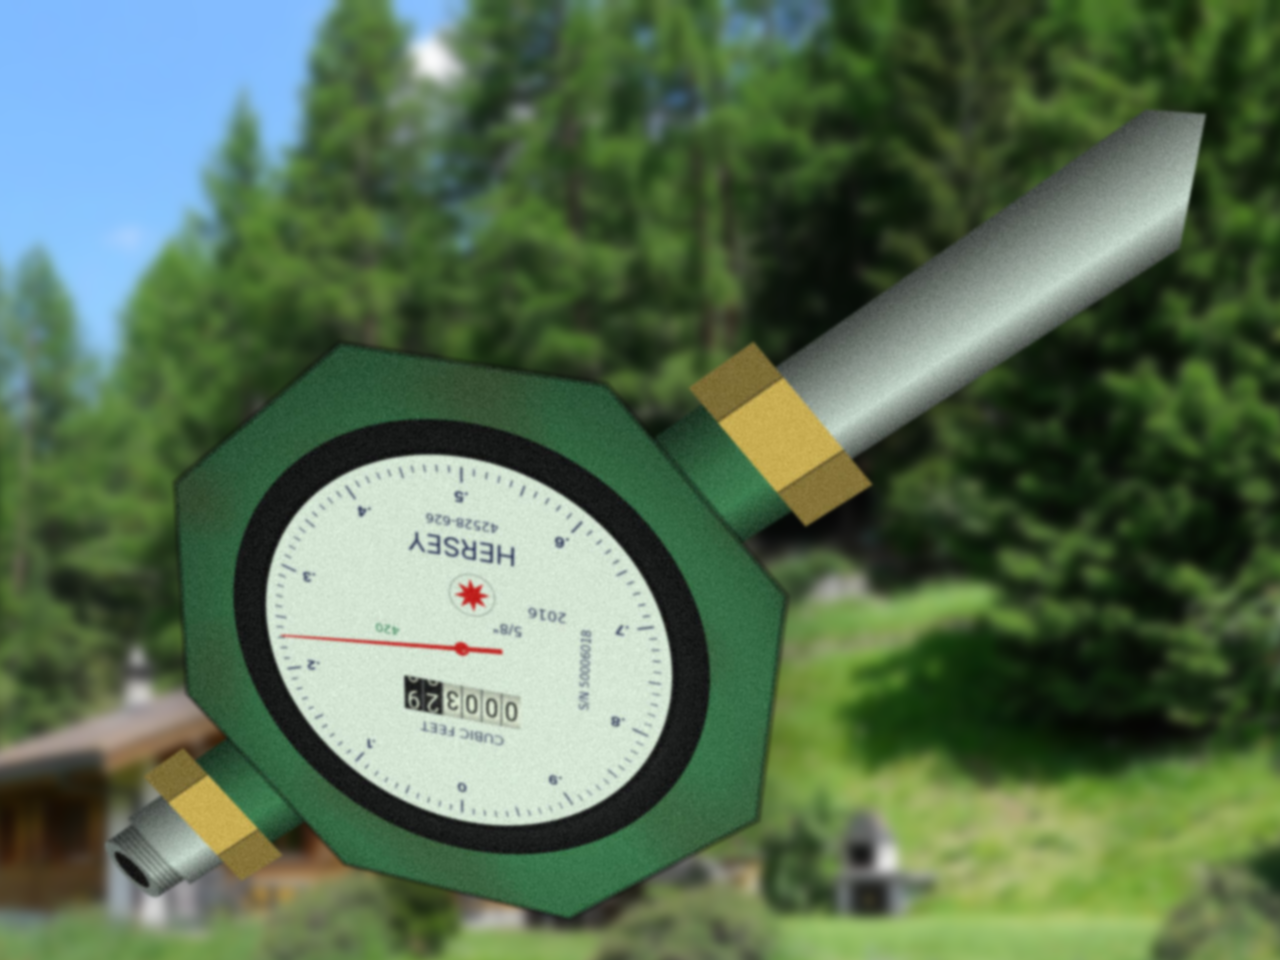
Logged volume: 329.23
